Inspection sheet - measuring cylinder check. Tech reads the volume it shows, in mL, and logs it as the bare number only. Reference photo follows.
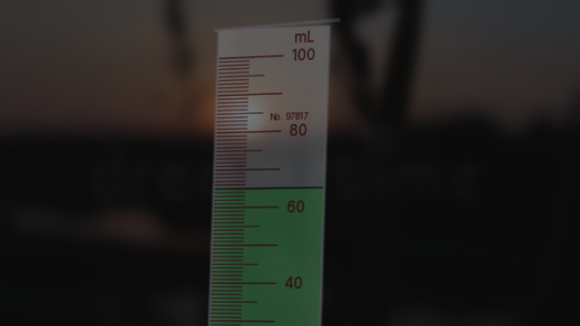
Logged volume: 65
